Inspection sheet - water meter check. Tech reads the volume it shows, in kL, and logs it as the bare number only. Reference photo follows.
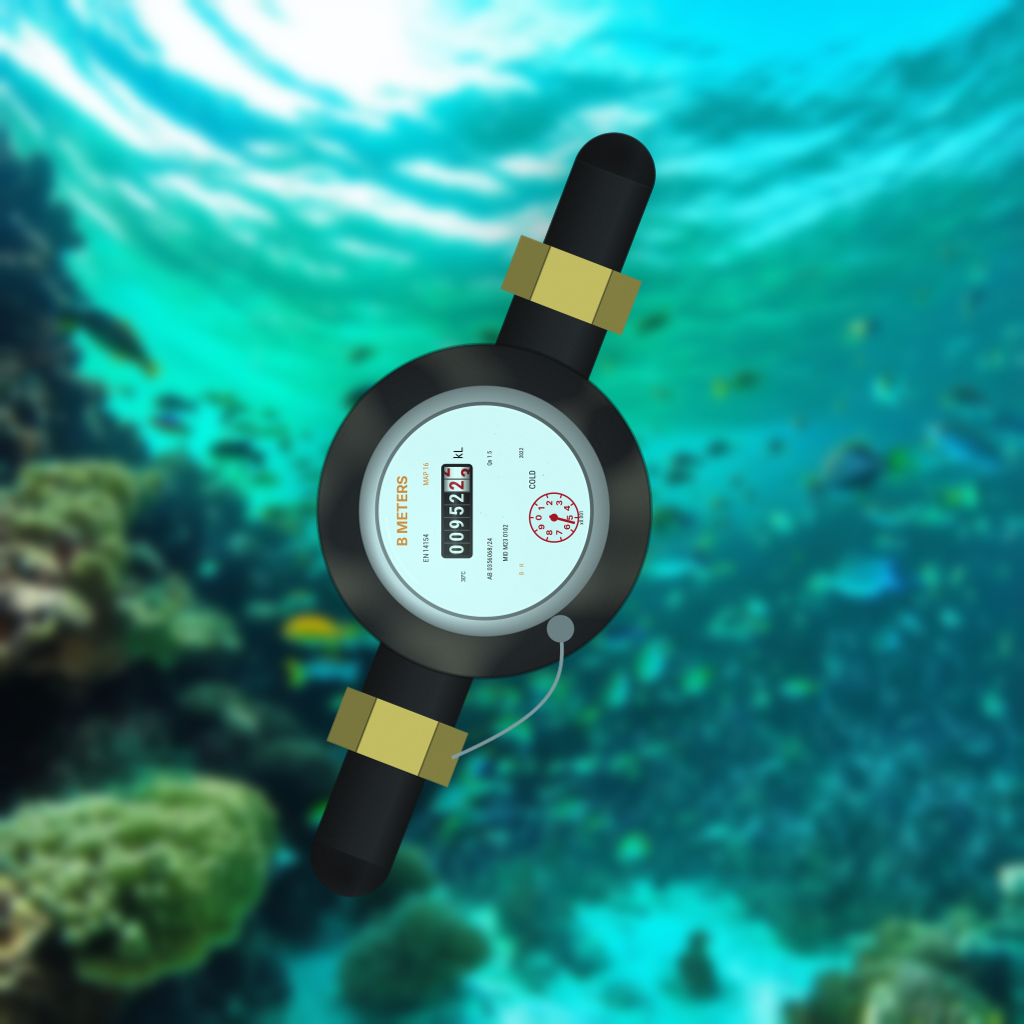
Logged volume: 952.225
